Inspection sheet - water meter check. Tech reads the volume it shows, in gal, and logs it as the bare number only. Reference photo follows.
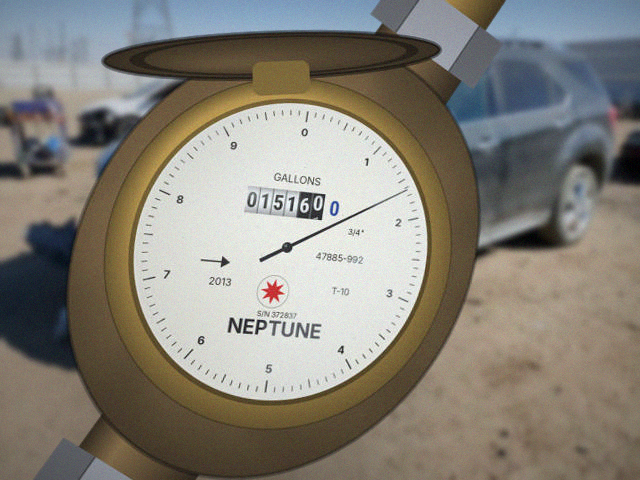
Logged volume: 151601.6
